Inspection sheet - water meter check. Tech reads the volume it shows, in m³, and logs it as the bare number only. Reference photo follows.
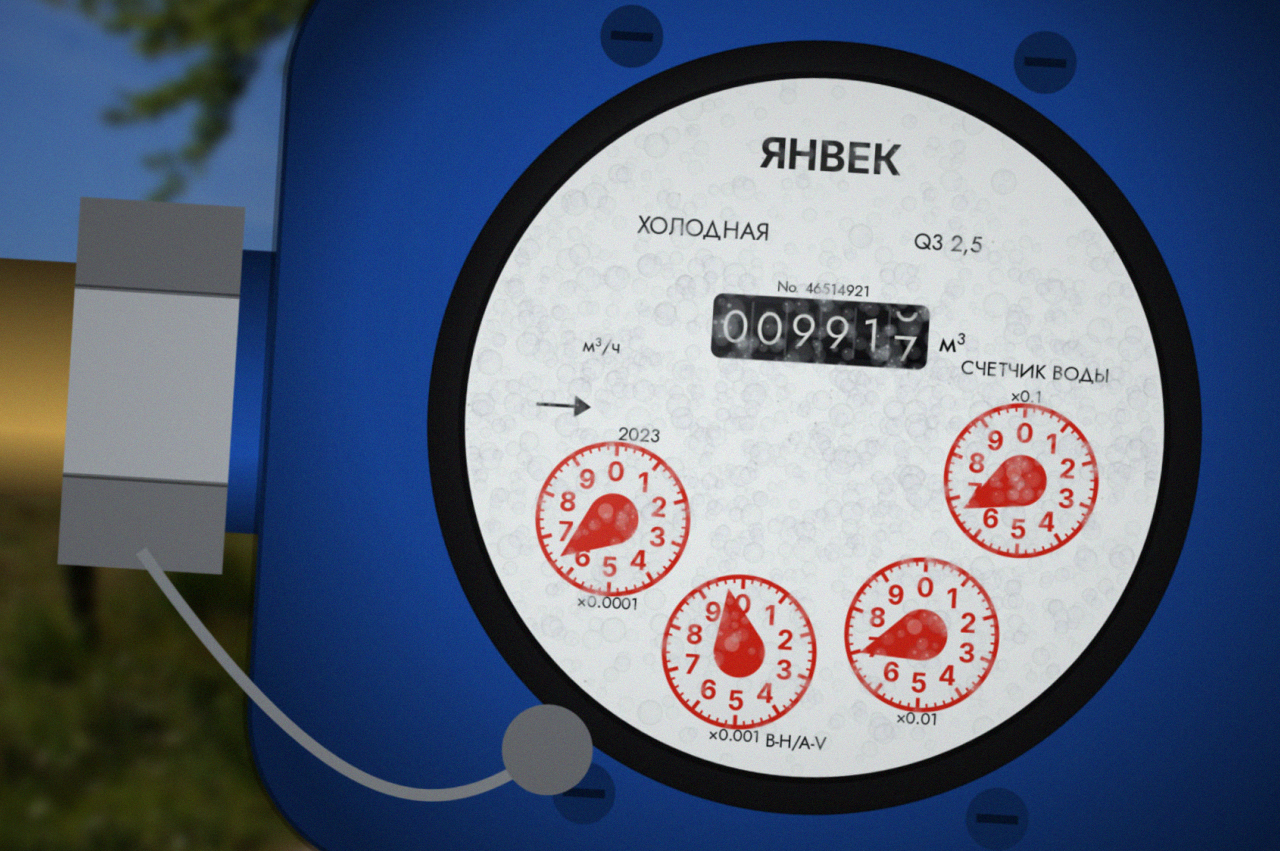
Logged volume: 9916.6696
